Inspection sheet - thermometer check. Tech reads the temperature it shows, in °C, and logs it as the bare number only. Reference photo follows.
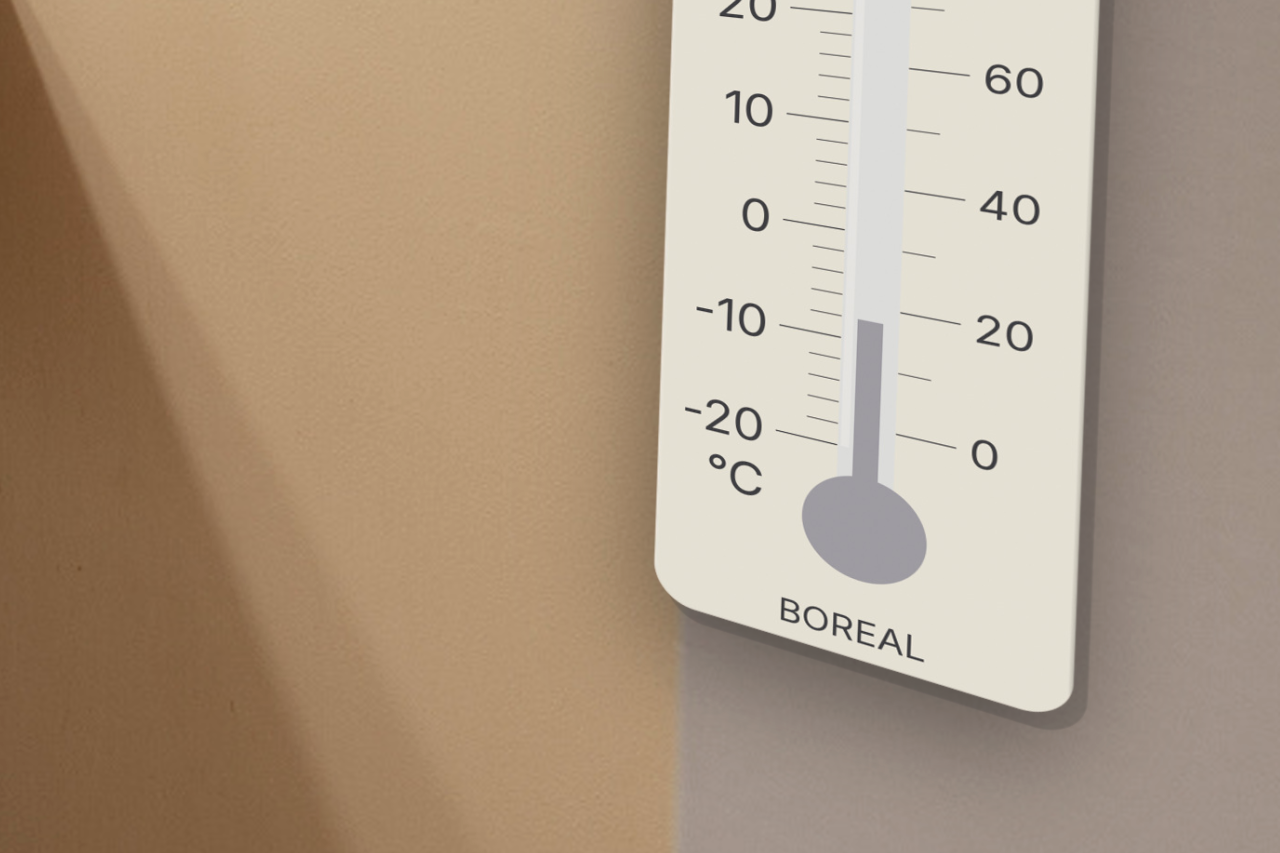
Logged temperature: -8
